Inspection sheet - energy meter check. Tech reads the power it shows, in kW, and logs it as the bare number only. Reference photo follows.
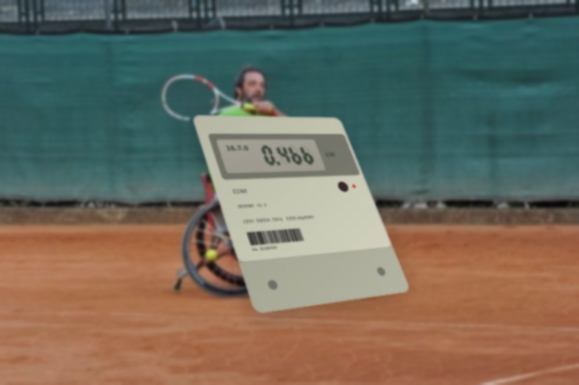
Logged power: 0.466
